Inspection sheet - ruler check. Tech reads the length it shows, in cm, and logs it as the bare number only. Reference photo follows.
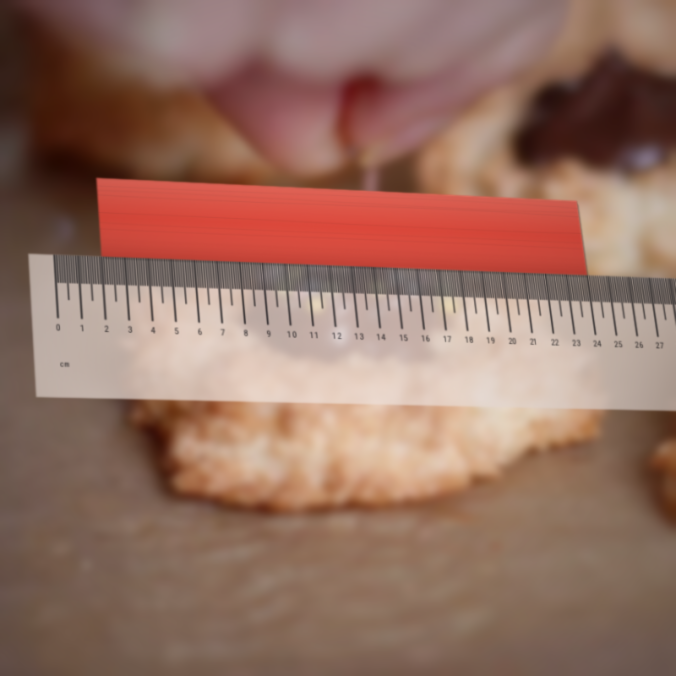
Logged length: 22
